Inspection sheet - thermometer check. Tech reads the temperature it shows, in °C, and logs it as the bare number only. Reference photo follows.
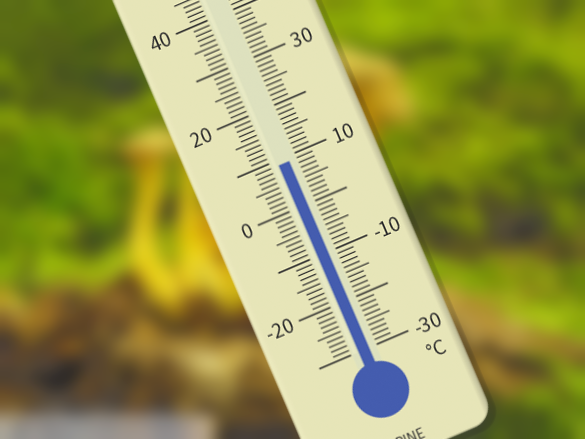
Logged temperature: 9
